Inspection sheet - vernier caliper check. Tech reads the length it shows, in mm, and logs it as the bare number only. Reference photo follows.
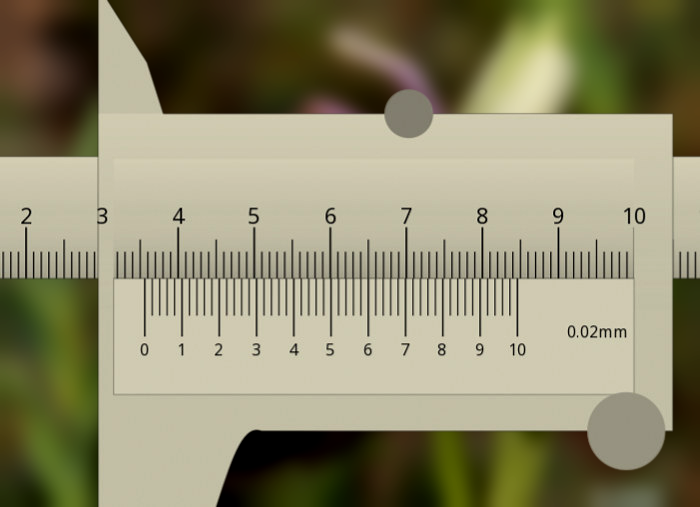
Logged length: 35.6
